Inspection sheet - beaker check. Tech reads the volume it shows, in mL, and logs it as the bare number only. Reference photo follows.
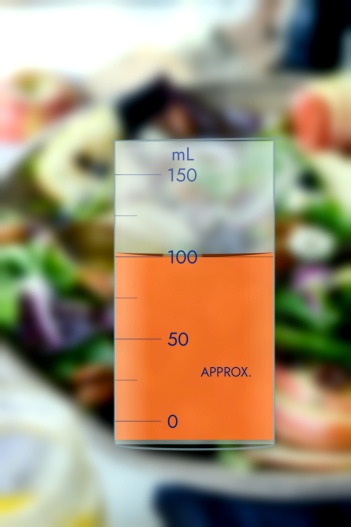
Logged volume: 100
